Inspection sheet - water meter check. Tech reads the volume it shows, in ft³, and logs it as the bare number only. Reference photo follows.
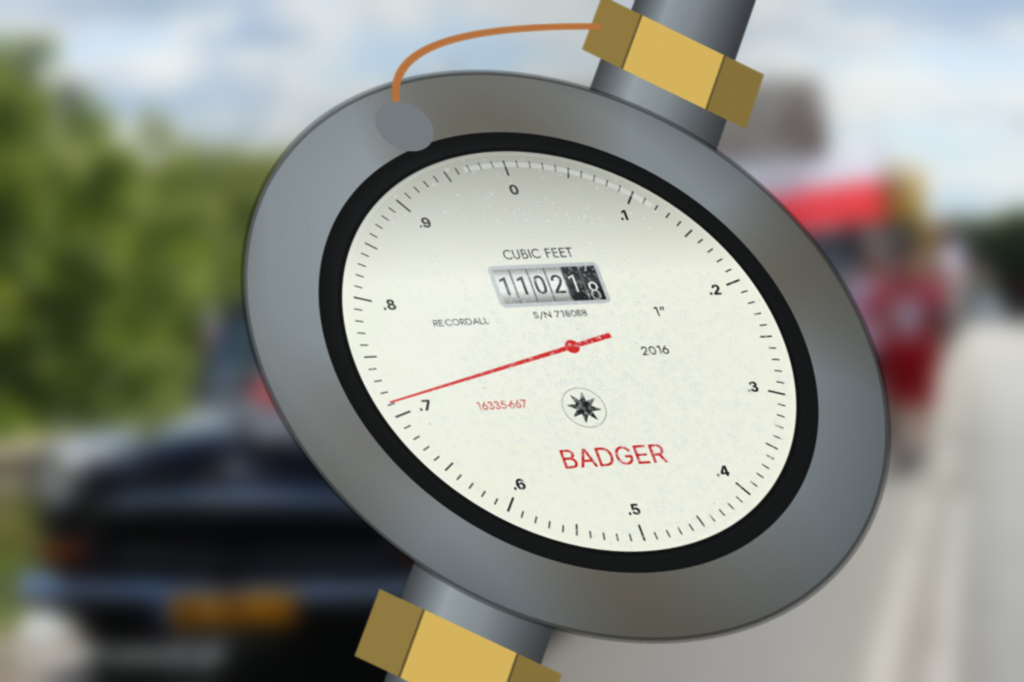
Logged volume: 110217.71
